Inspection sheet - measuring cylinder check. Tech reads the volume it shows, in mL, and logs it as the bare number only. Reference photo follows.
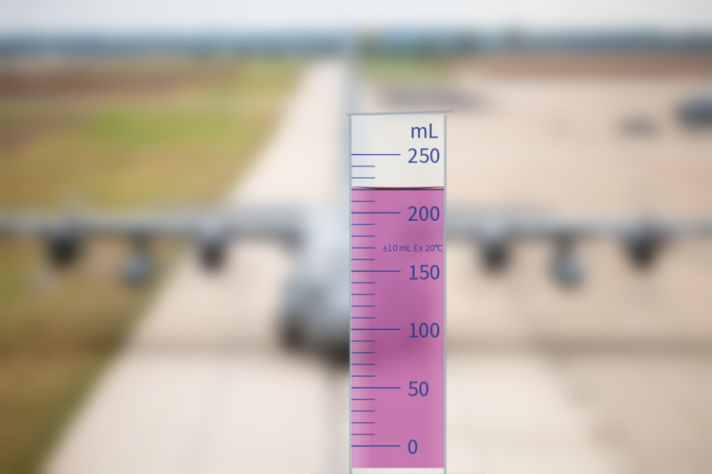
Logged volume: 220
